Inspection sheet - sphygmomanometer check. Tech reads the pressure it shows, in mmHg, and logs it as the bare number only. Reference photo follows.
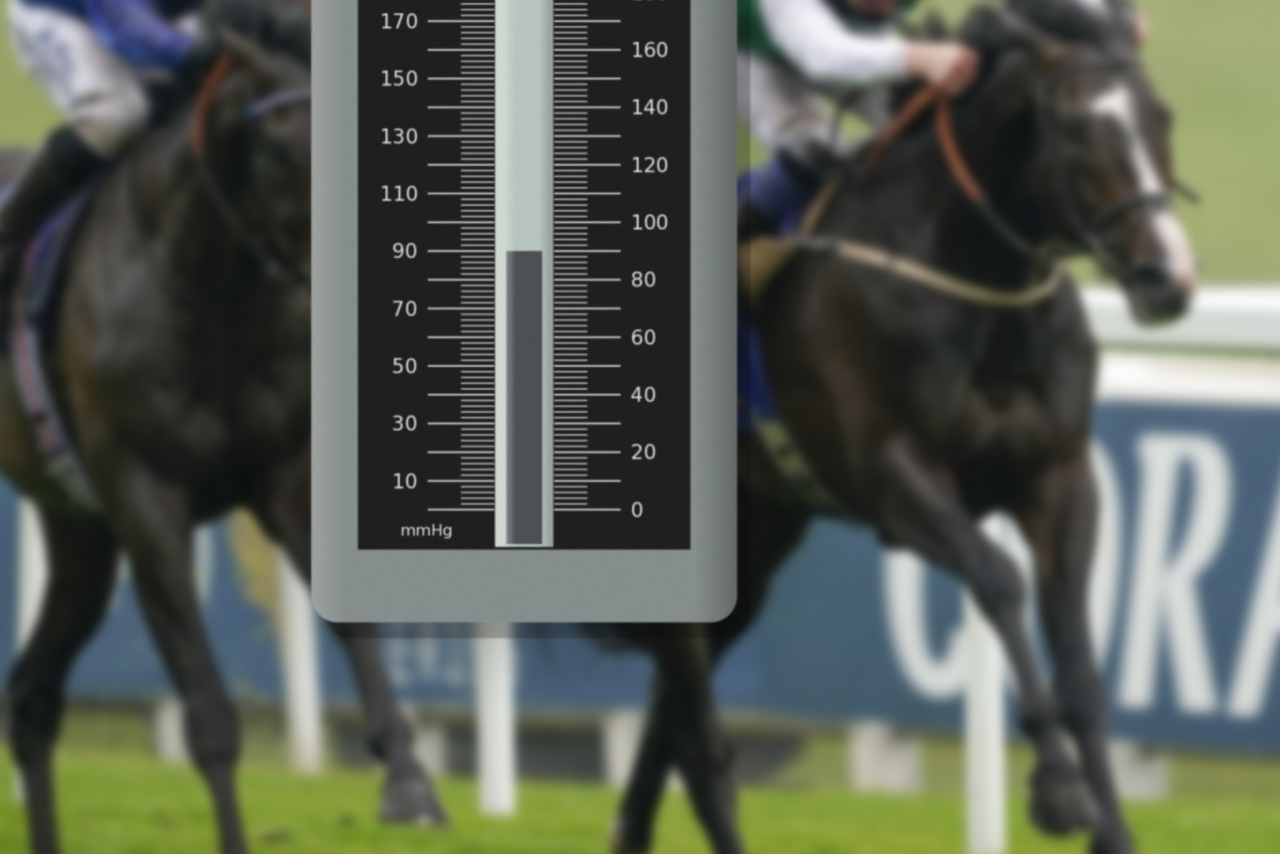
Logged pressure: 90
